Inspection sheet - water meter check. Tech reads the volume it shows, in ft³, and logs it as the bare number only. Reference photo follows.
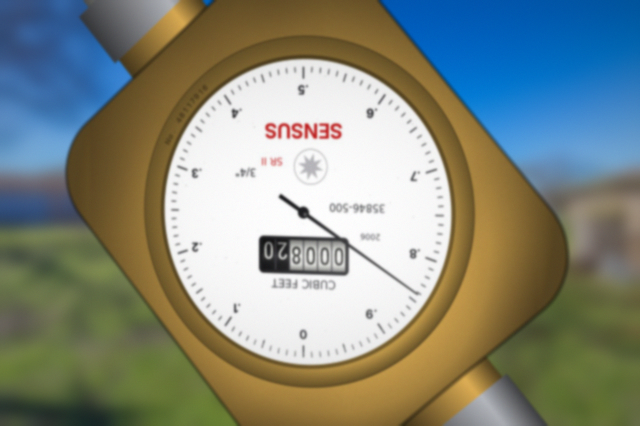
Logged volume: 819.84
